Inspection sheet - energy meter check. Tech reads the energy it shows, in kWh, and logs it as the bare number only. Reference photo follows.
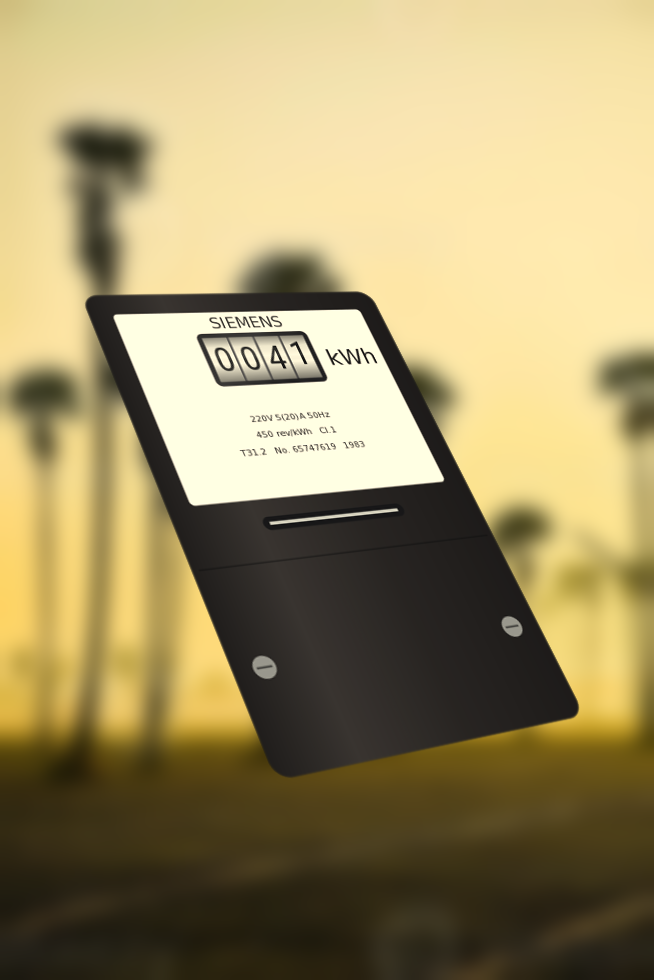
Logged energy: 41
